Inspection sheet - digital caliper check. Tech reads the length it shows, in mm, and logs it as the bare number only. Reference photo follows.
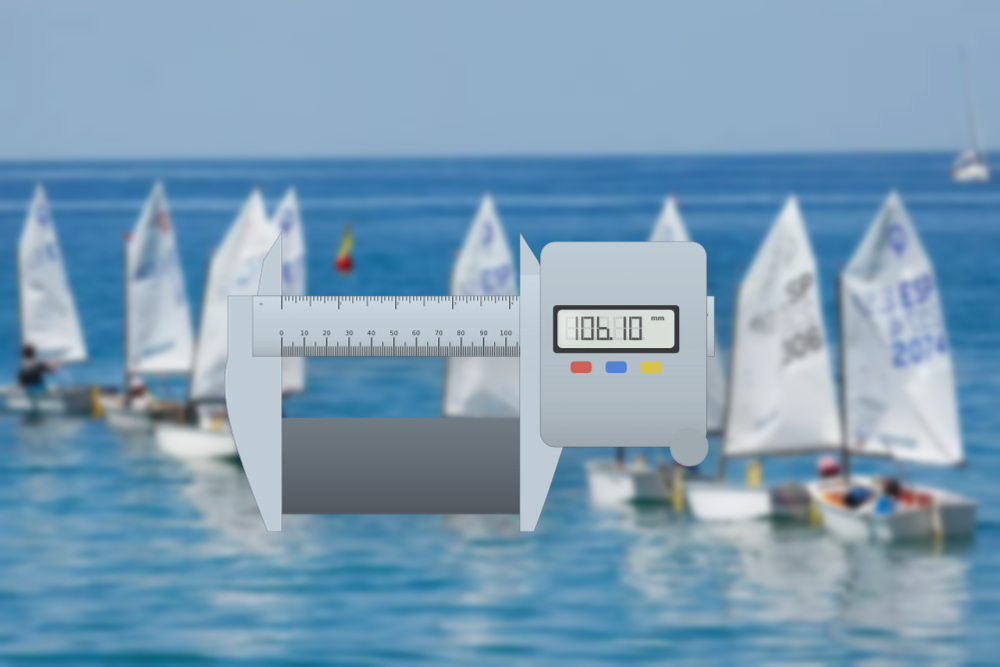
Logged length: 106.10
